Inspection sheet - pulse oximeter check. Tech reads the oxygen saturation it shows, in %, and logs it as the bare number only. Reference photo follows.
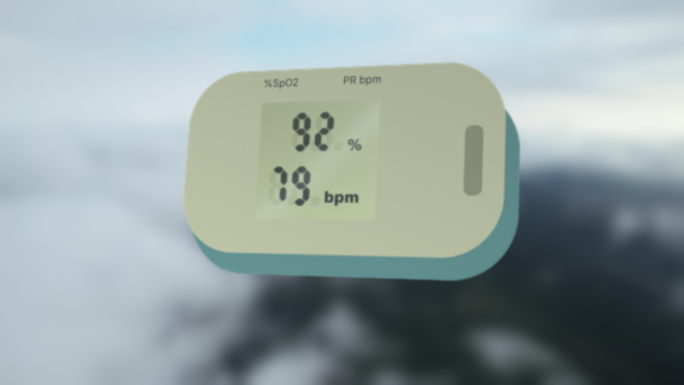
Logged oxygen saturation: 92
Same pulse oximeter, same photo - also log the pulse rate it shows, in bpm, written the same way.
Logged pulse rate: 79
